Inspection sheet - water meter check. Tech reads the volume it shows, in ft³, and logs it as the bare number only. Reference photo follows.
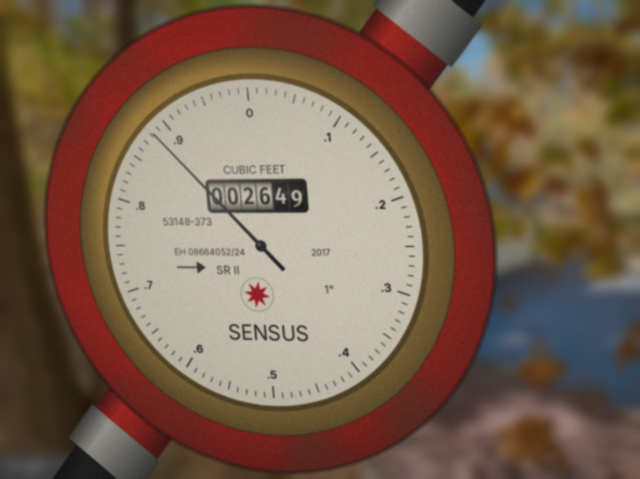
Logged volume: 2648.88
